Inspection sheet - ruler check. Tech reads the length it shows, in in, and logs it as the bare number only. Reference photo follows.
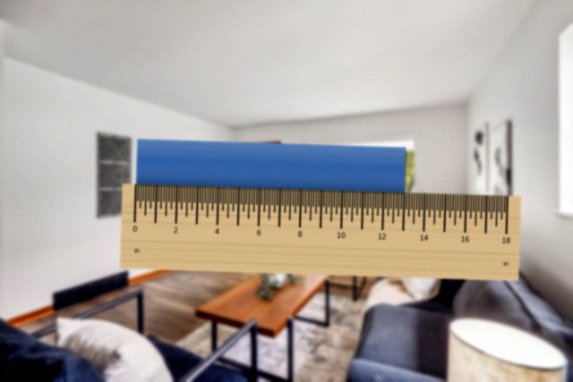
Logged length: 13
